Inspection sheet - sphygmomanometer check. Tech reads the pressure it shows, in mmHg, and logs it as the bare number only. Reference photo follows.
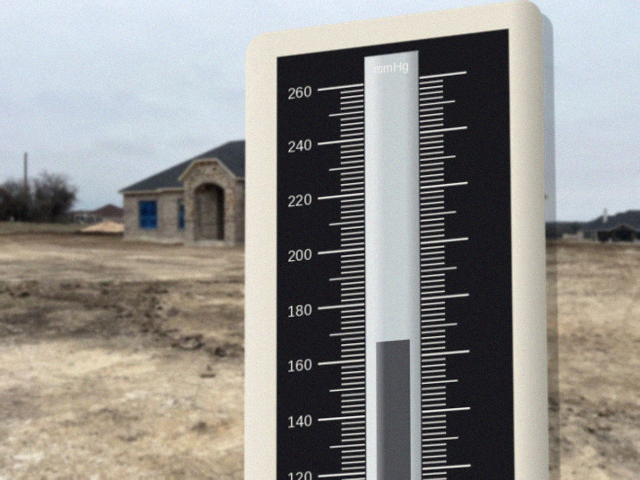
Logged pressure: 166
